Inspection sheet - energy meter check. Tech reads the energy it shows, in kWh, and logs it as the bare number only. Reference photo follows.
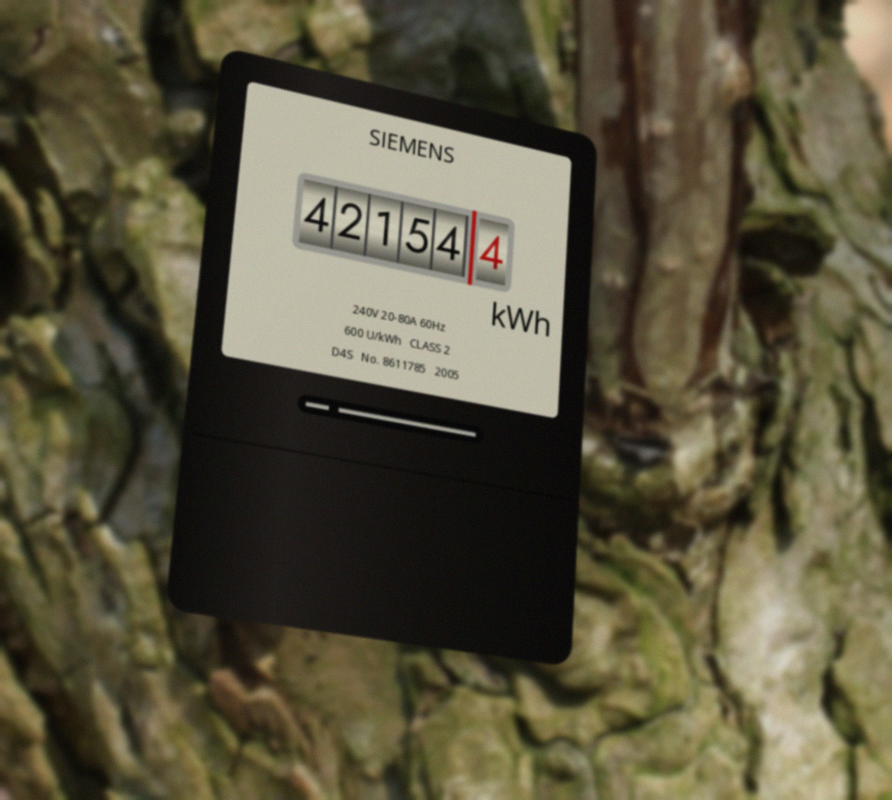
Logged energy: 42154.4
